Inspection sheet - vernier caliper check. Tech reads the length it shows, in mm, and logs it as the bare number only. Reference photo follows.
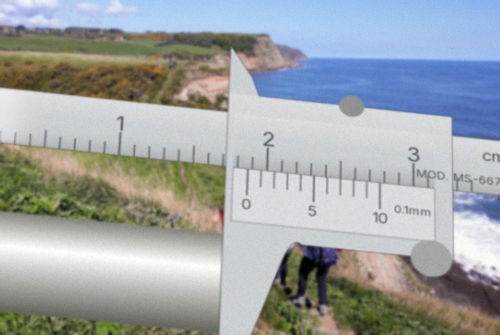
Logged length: 18.7
